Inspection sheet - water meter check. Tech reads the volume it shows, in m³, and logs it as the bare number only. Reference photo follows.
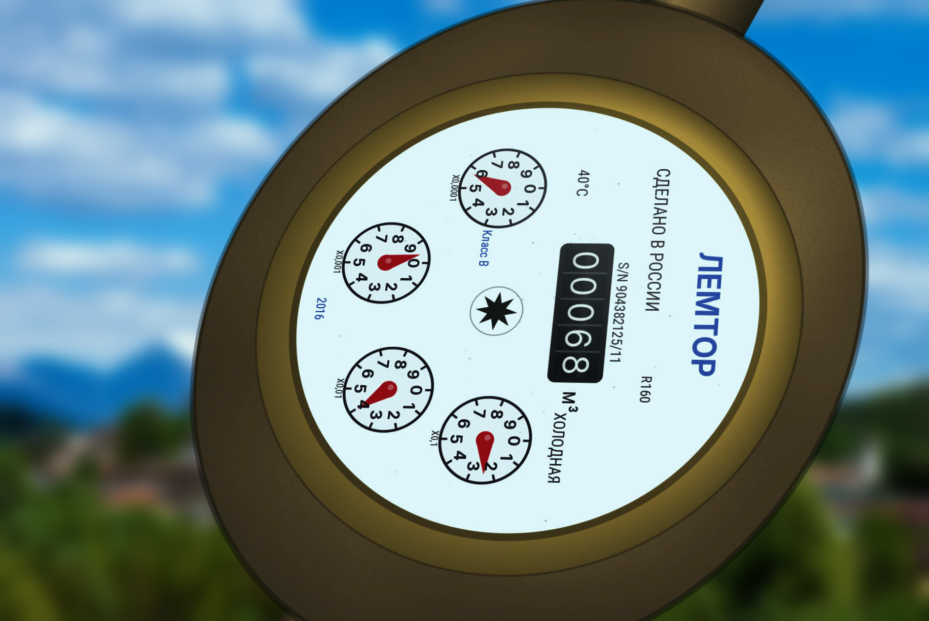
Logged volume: 68.2395
